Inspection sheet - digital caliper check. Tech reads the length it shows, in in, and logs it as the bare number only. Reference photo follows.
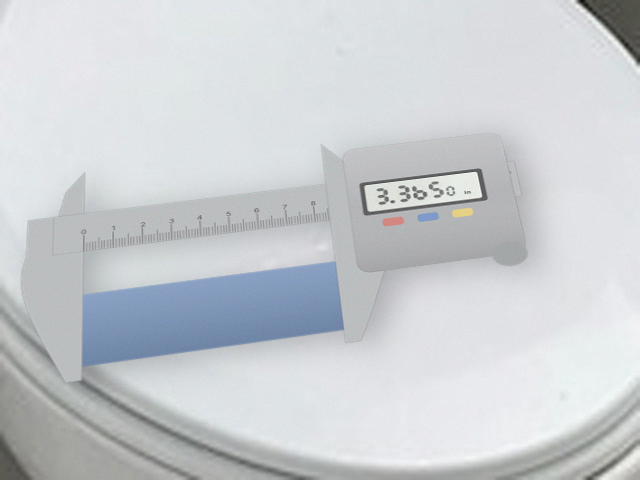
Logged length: 3.3650
